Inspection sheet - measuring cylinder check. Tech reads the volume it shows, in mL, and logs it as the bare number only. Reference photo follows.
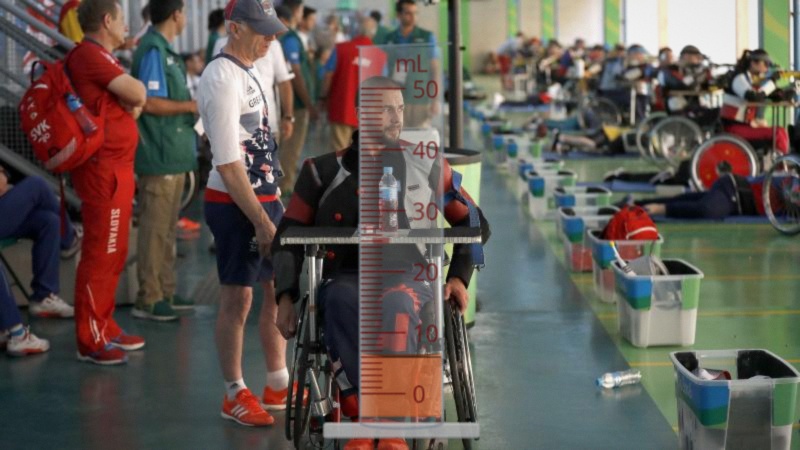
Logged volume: 6
